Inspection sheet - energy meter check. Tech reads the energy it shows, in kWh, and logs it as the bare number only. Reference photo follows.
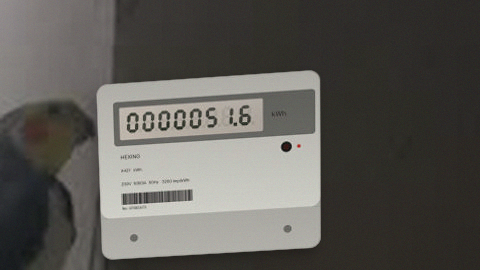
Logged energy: 51.6
